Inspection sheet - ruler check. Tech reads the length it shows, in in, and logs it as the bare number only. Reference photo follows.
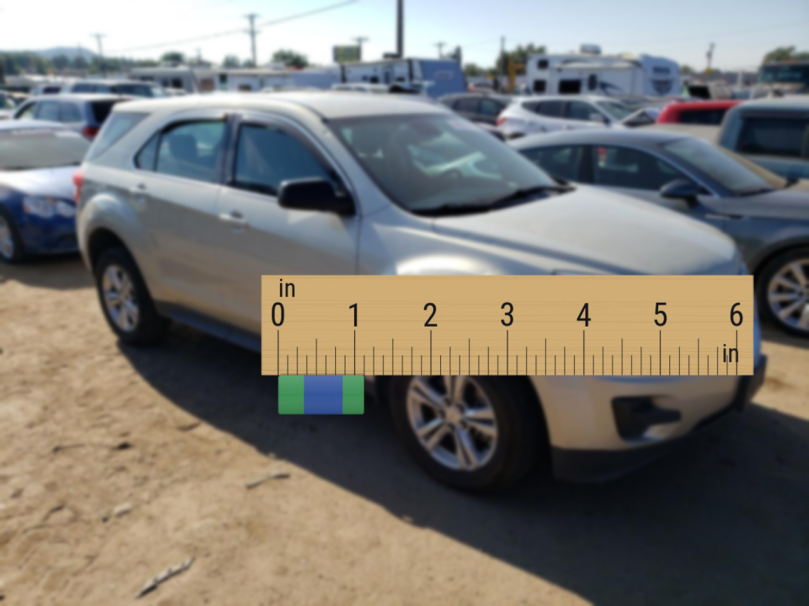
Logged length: 1.125
